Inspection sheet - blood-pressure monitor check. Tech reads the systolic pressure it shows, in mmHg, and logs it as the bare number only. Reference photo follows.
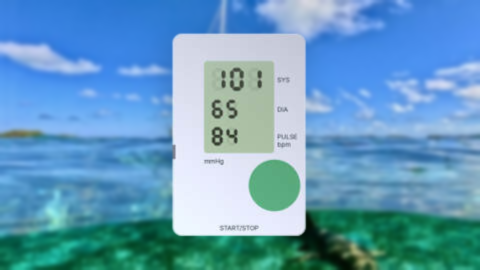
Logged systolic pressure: 101
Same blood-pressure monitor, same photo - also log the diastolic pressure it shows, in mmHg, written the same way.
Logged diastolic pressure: 65
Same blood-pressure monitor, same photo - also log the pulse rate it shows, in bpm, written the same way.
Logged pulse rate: 84
